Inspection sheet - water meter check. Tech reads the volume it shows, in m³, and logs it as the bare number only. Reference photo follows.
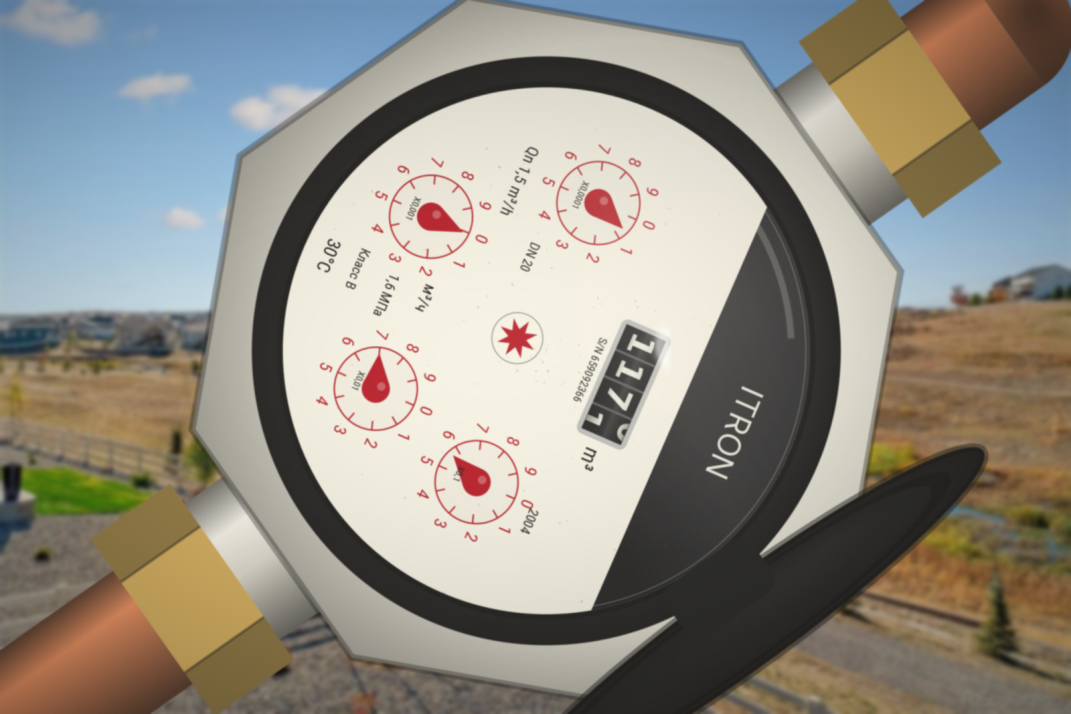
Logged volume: 1170.5700
